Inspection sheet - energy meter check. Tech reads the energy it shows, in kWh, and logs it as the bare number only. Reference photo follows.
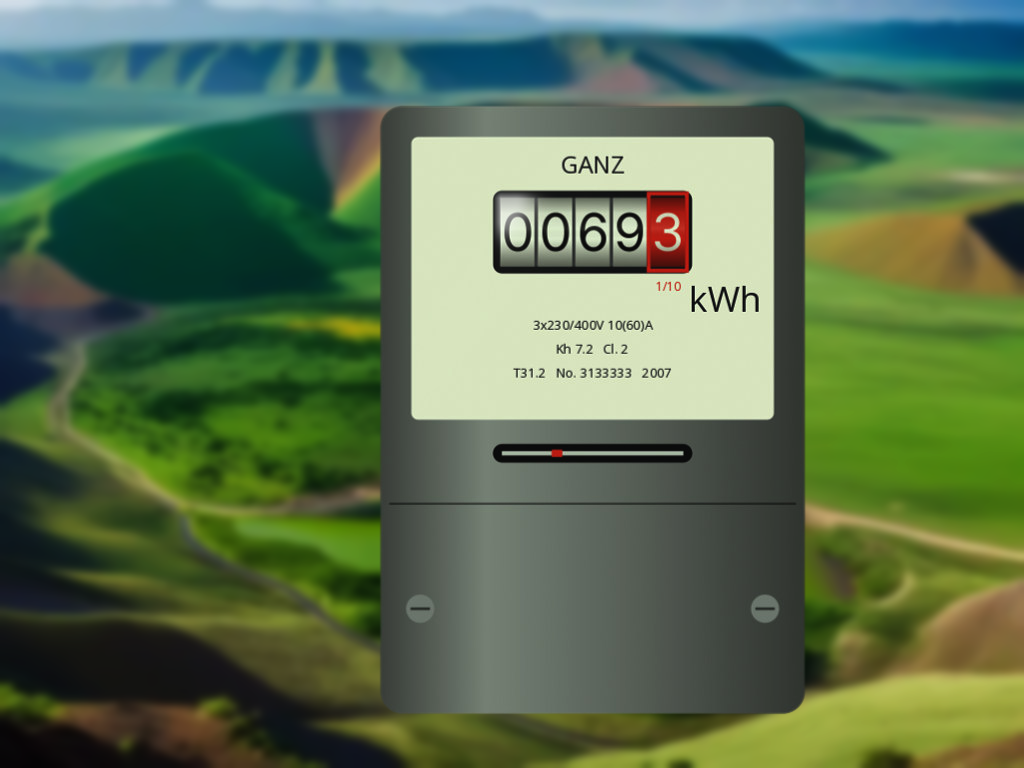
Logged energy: 69.3
